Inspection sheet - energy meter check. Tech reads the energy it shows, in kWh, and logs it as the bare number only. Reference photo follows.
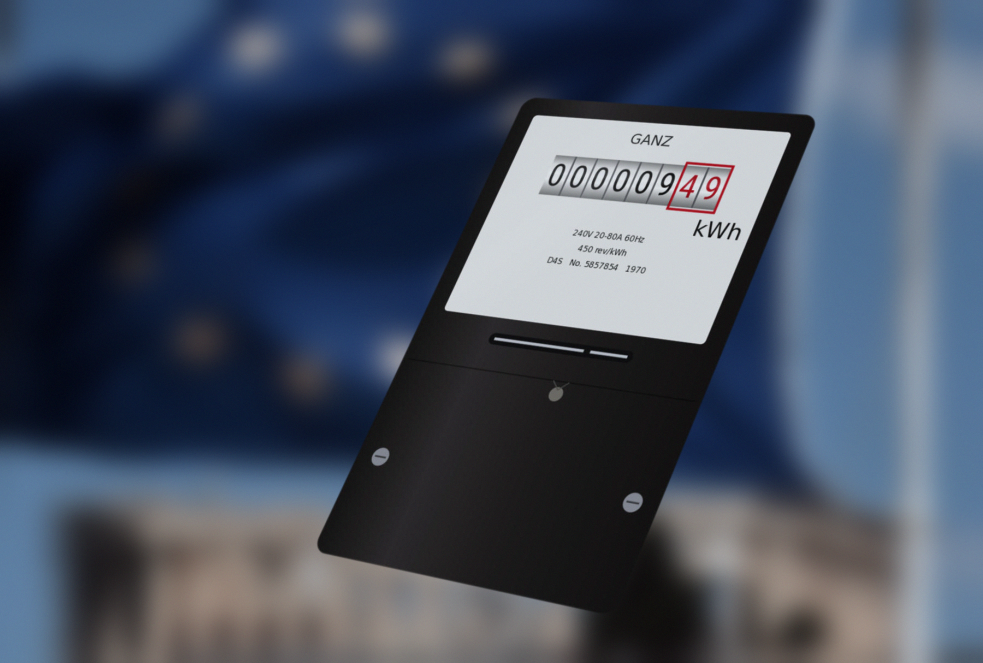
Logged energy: 9.49
